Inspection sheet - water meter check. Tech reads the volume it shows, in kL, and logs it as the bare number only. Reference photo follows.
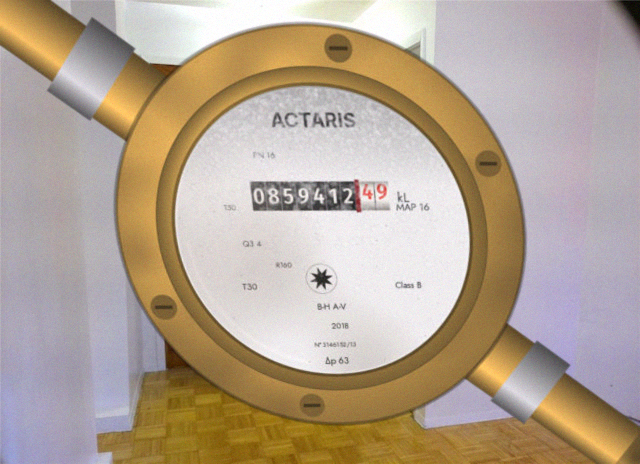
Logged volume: 859412.49
